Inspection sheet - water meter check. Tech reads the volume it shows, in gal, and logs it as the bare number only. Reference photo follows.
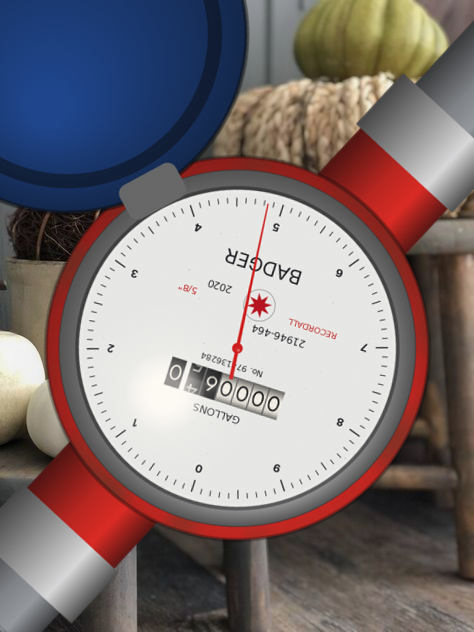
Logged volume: 644.8
